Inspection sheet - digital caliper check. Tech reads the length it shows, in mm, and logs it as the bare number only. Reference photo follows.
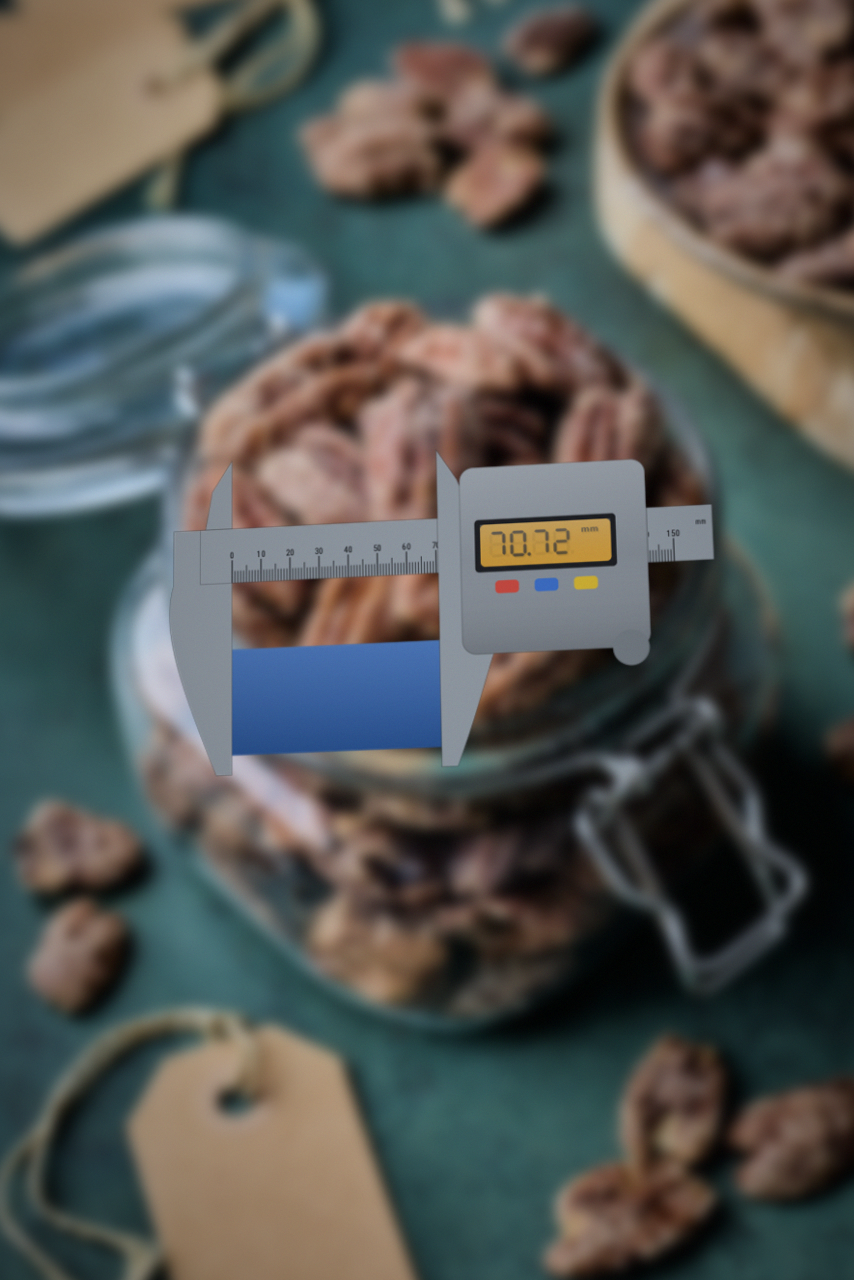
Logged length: 70.72
